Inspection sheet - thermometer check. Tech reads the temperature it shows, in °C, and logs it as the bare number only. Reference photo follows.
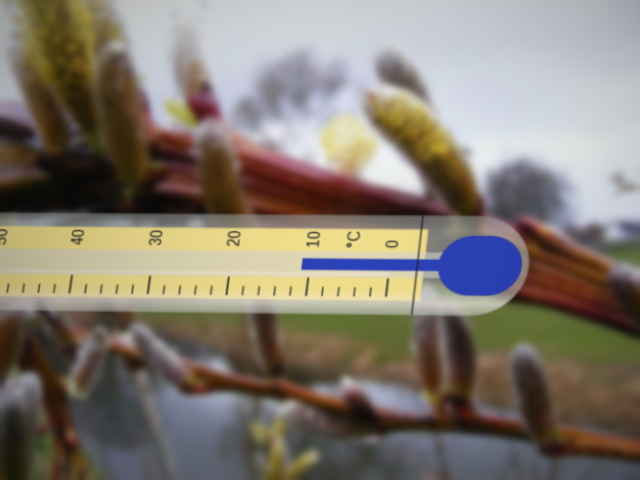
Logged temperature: 11
